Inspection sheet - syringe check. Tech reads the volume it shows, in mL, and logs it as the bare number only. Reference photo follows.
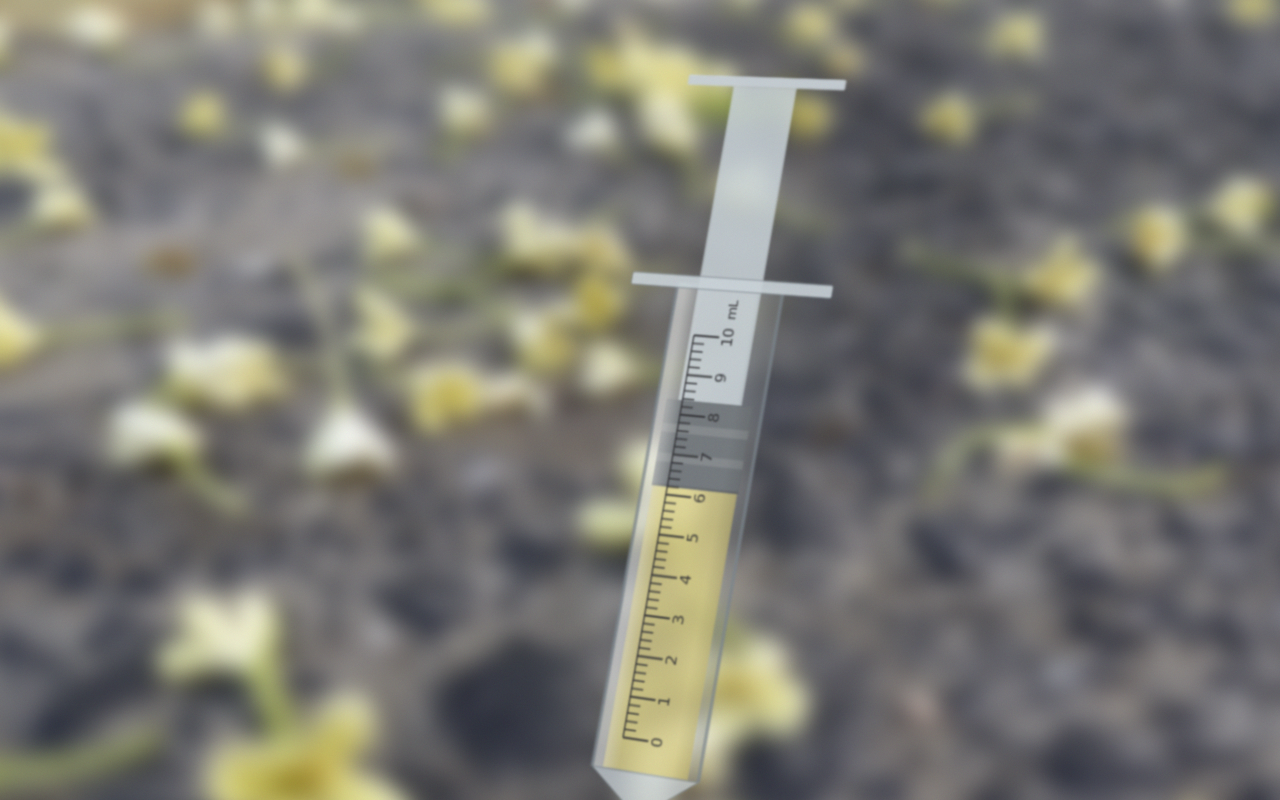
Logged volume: 6.2
